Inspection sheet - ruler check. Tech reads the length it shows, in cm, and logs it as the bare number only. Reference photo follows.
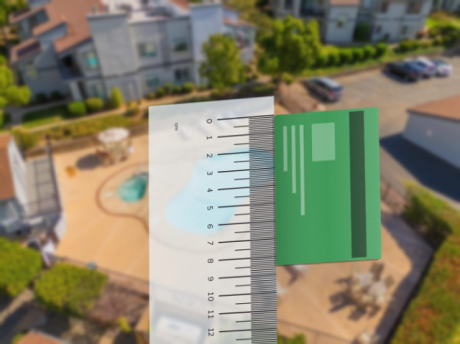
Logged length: 8.5
